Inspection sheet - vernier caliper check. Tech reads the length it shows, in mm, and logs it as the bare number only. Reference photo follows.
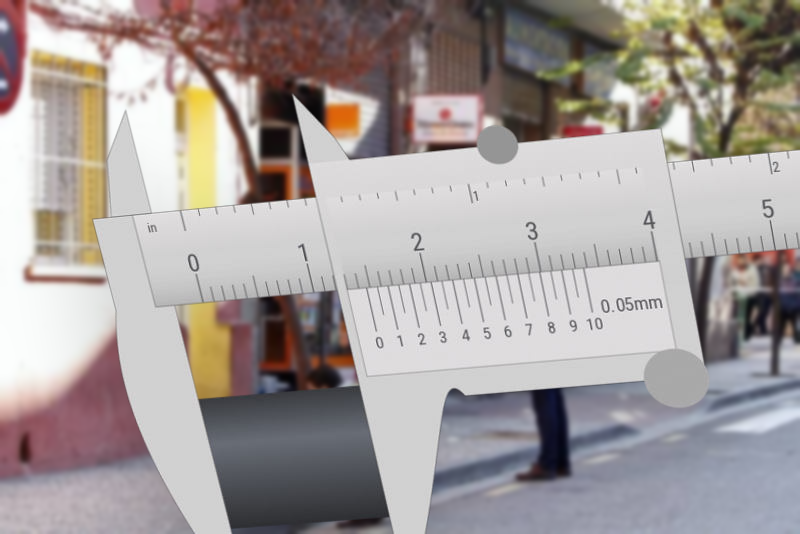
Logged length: 14.7
